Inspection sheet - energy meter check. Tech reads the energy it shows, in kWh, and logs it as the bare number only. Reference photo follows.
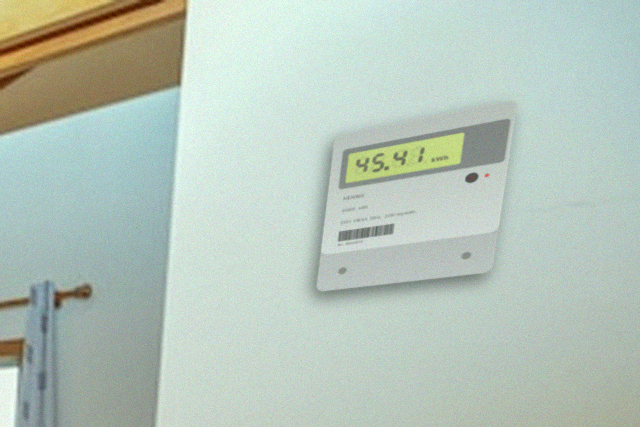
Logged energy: 45.41
